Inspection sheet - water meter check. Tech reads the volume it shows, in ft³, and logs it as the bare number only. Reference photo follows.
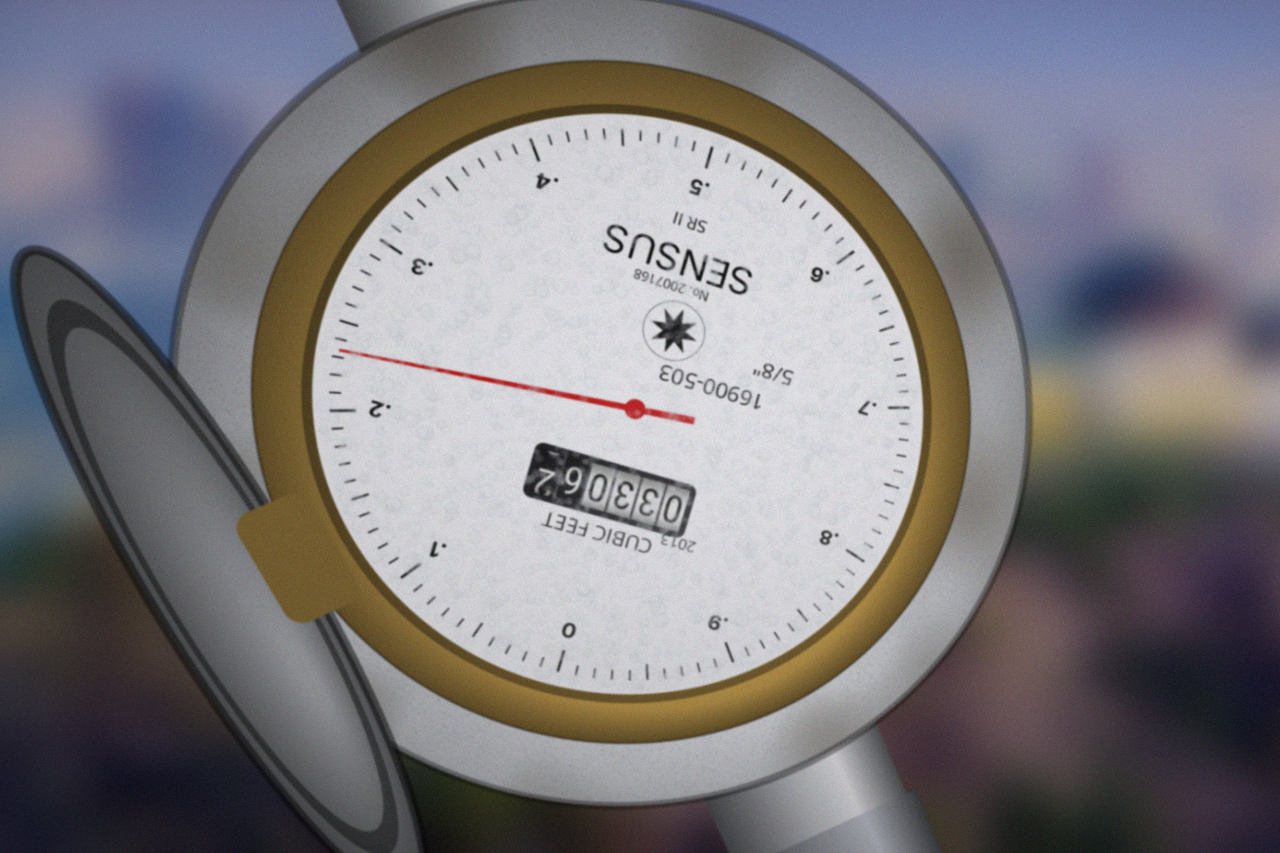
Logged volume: 33062.23
